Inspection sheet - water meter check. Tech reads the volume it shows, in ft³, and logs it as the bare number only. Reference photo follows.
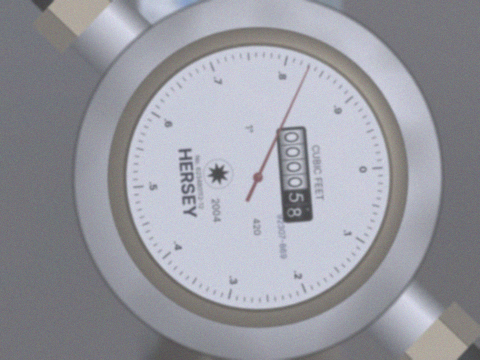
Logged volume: 57.83
